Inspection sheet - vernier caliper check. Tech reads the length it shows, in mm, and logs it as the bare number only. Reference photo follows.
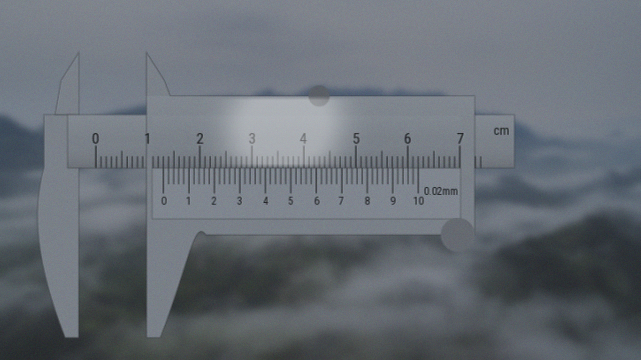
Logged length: 13.0
